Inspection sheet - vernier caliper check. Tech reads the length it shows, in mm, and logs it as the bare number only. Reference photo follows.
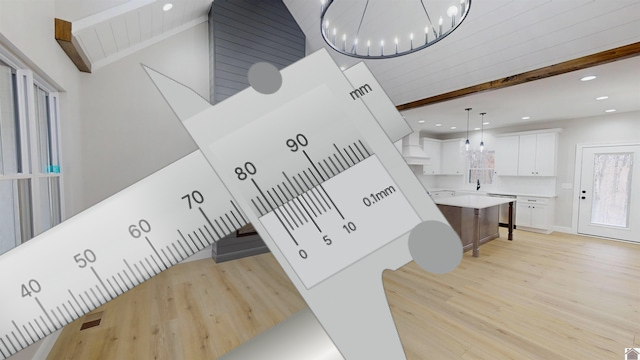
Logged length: 80.0
